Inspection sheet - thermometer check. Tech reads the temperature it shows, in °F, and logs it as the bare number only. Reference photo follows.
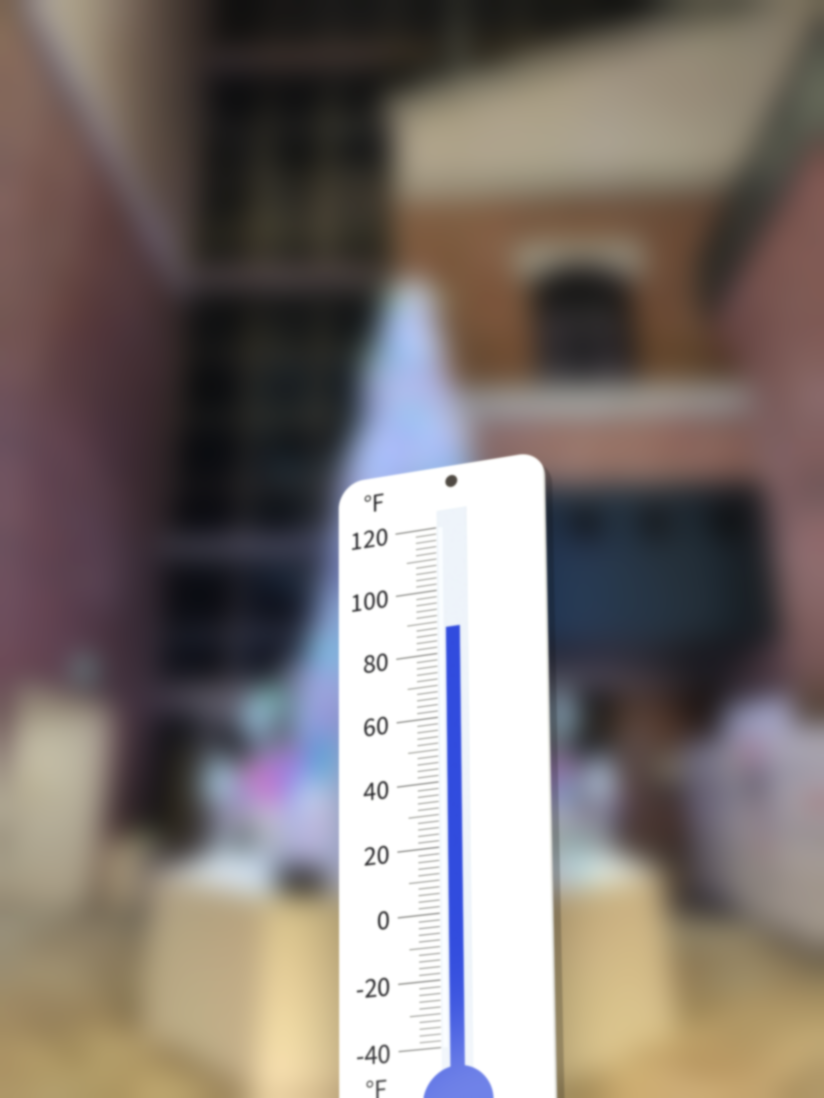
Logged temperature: 88
